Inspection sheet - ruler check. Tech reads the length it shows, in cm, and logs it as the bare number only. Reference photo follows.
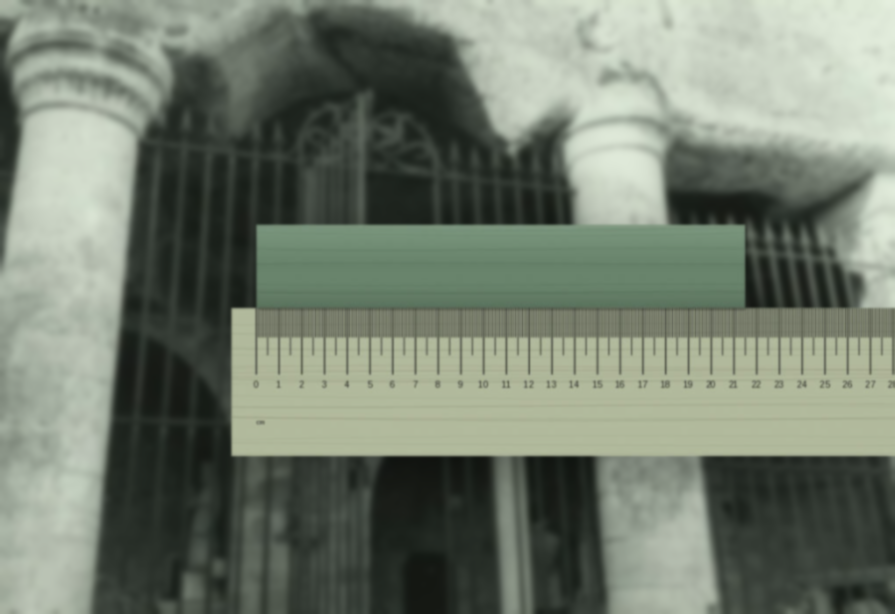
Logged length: 21.5
